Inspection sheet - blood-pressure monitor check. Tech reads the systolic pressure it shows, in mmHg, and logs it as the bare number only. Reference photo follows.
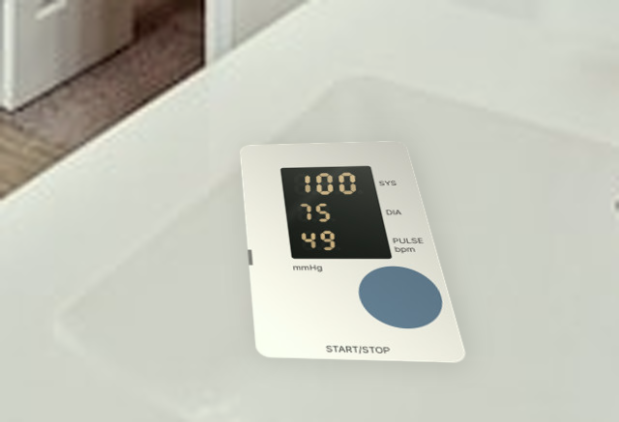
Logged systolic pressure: 100
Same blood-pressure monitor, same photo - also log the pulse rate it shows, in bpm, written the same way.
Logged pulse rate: 49
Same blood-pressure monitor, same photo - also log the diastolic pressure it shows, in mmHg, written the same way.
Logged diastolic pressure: 75
